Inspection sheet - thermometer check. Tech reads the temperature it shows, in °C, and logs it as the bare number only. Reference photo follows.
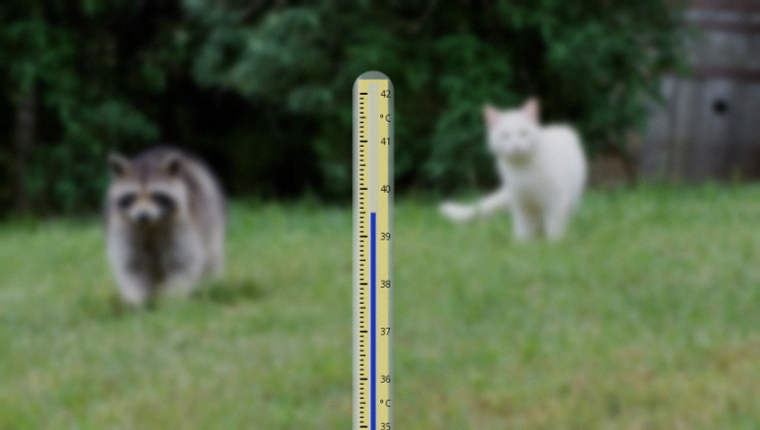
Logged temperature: 39.5
